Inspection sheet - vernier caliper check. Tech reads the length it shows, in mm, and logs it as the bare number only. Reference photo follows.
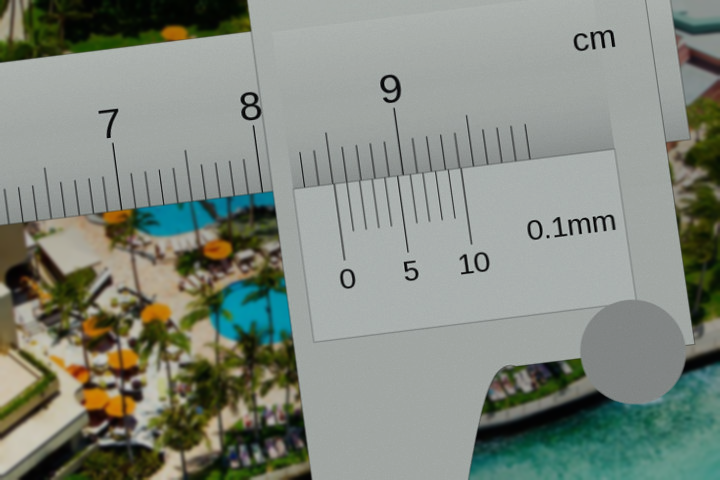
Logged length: 85.1
